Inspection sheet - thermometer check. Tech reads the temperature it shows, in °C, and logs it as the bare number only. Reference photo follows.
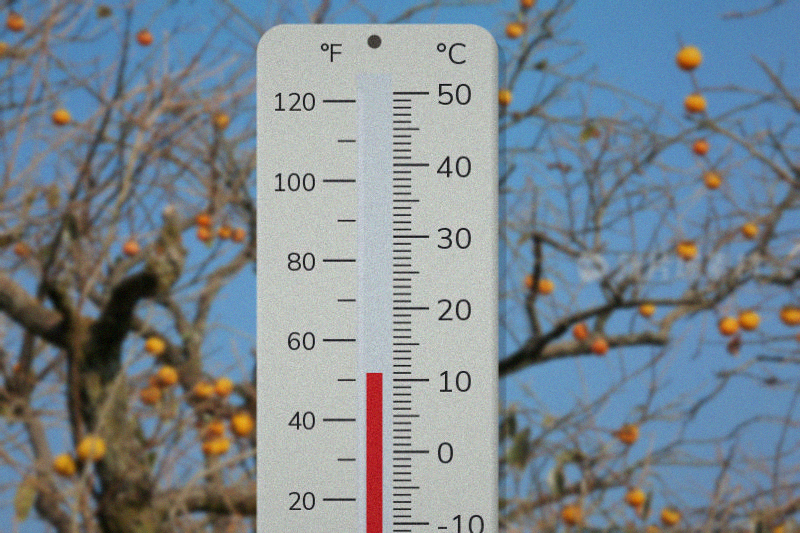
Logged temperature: 11
